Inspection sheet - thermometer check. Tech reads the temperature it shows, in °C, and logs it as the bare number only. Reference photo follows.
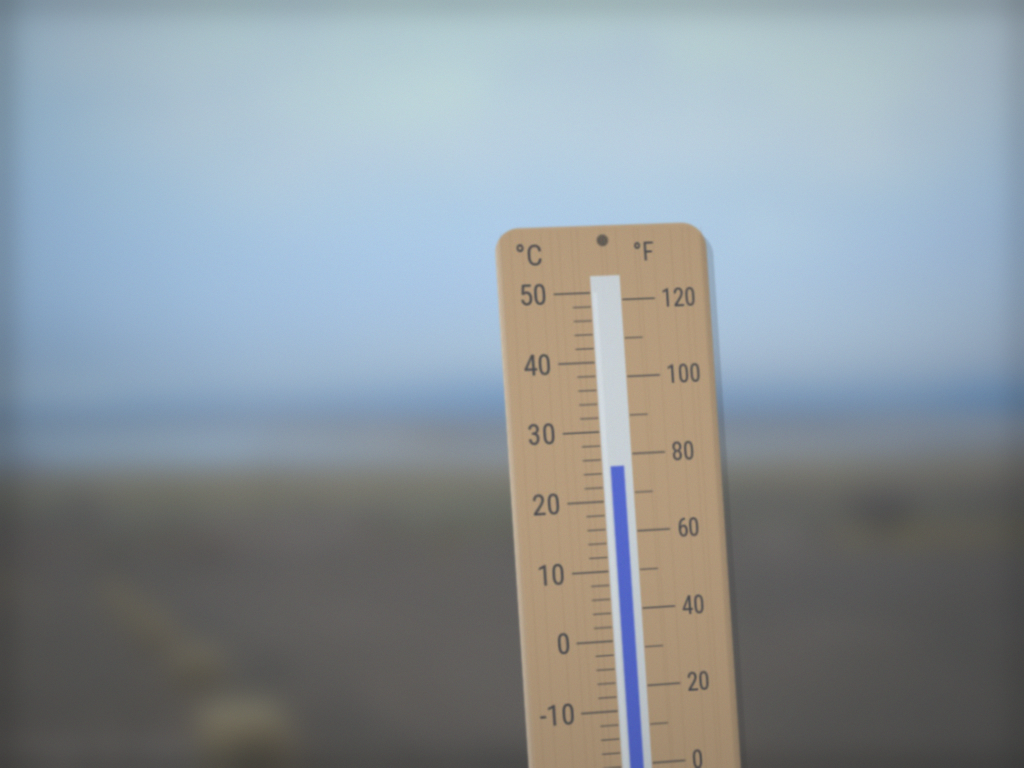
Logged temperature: 25
